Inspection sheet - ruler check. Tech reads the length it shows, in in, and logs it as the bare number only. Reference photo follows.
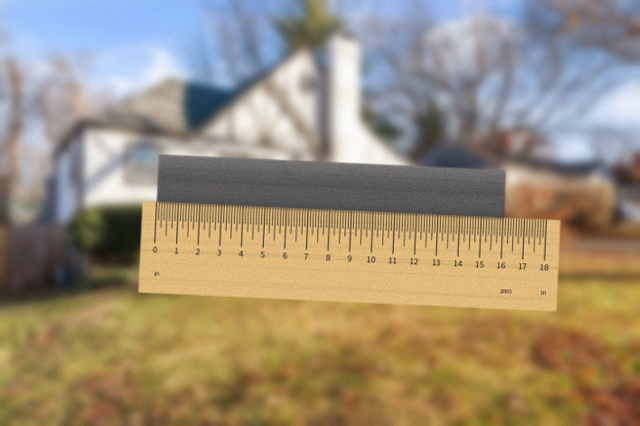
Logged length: 16
